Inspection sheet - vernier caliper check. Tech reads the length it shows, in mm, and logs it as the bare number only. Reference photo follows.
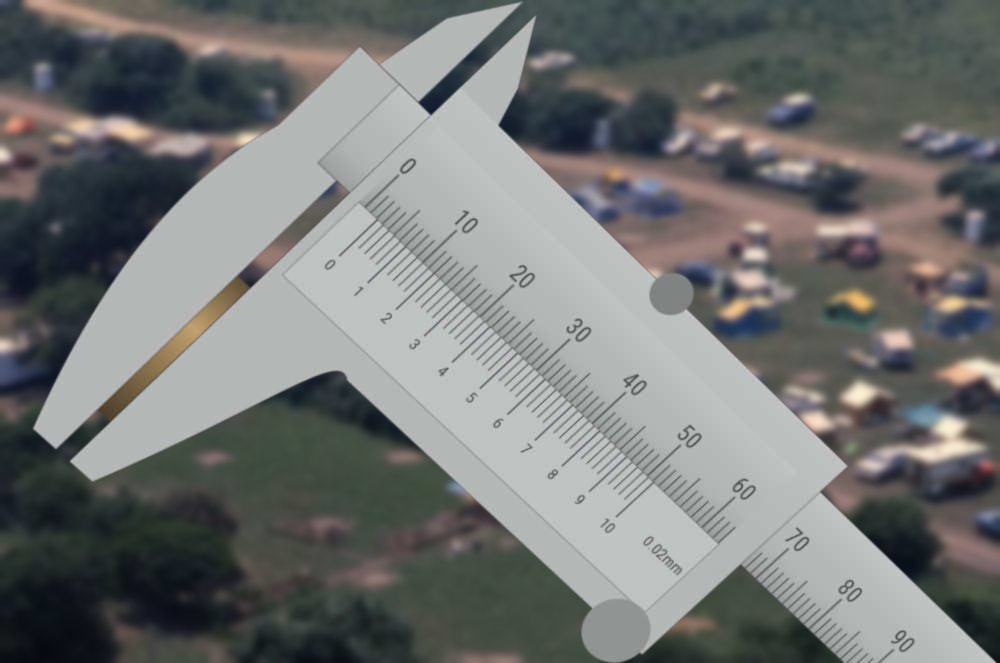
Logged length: 2.2
